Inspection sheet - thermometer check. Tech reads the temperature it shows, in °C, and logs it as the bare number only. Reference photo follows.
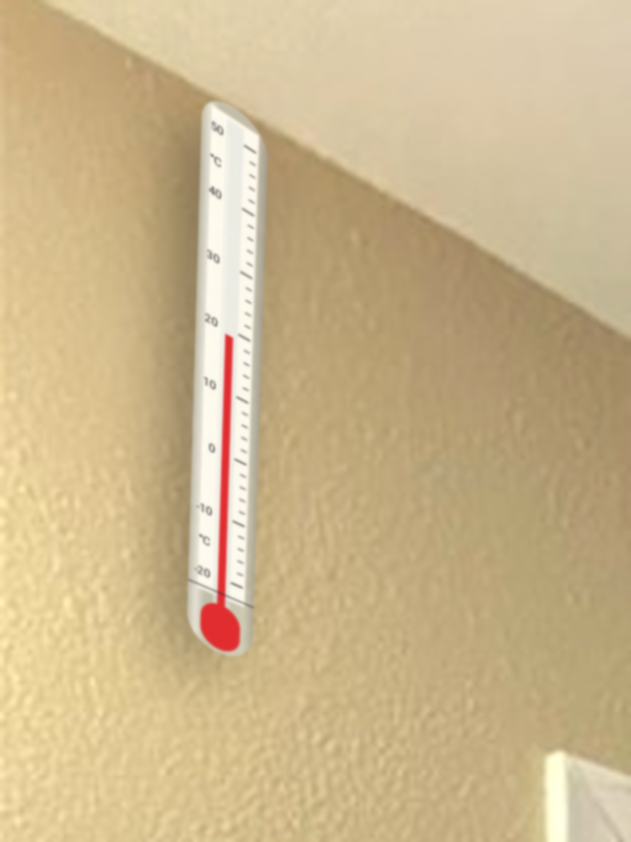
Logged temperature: 19
